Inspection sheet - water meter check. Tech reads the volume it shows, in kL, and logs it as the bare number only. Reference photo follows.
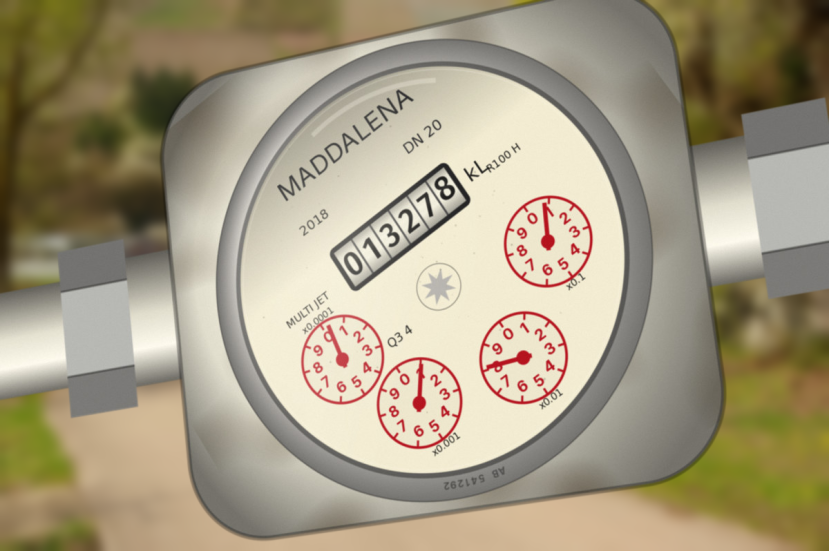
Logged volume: 13278.0810
